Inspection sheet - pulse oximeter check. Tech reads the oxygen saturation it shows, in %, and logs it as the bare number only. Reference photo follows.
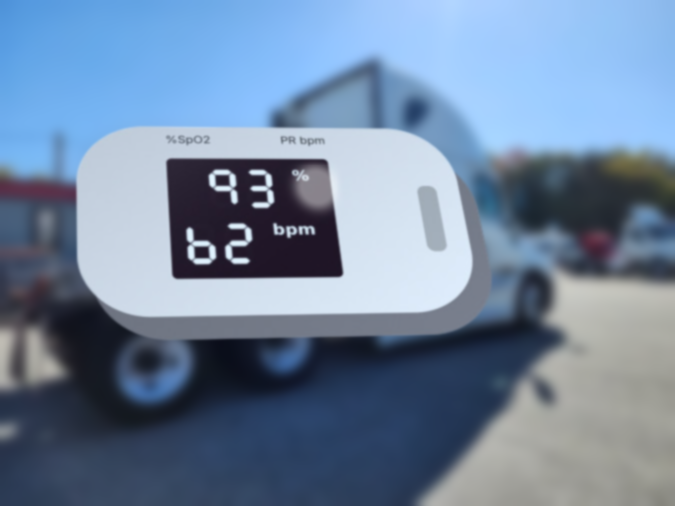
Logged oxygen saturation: 93
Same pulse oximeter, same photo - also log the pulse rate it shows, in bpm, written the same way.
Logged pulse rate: 62
